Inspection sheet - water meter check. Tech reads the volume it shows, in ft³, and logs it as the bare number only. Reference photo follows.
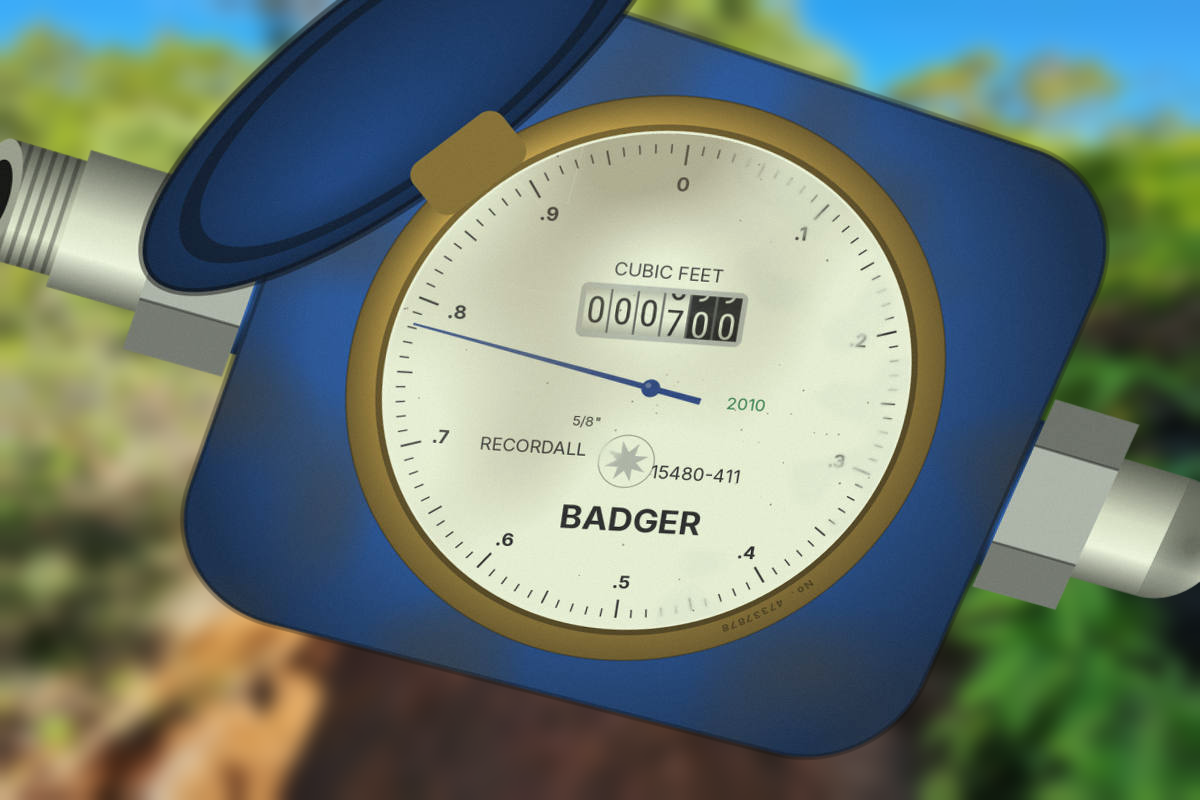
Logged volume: 699.78
